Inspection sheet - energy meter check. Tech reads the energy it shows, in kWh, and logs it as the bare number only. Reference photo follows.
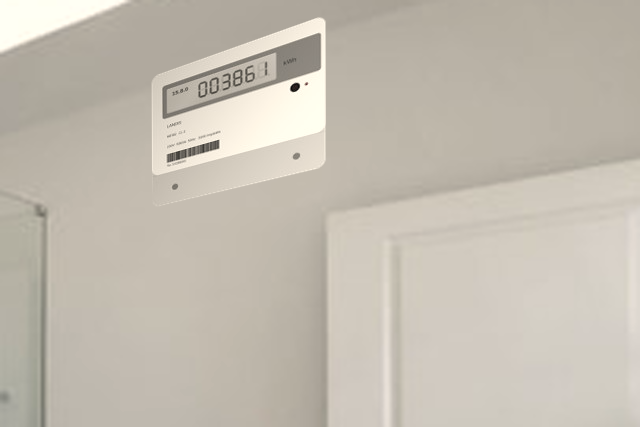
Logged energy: 3861
